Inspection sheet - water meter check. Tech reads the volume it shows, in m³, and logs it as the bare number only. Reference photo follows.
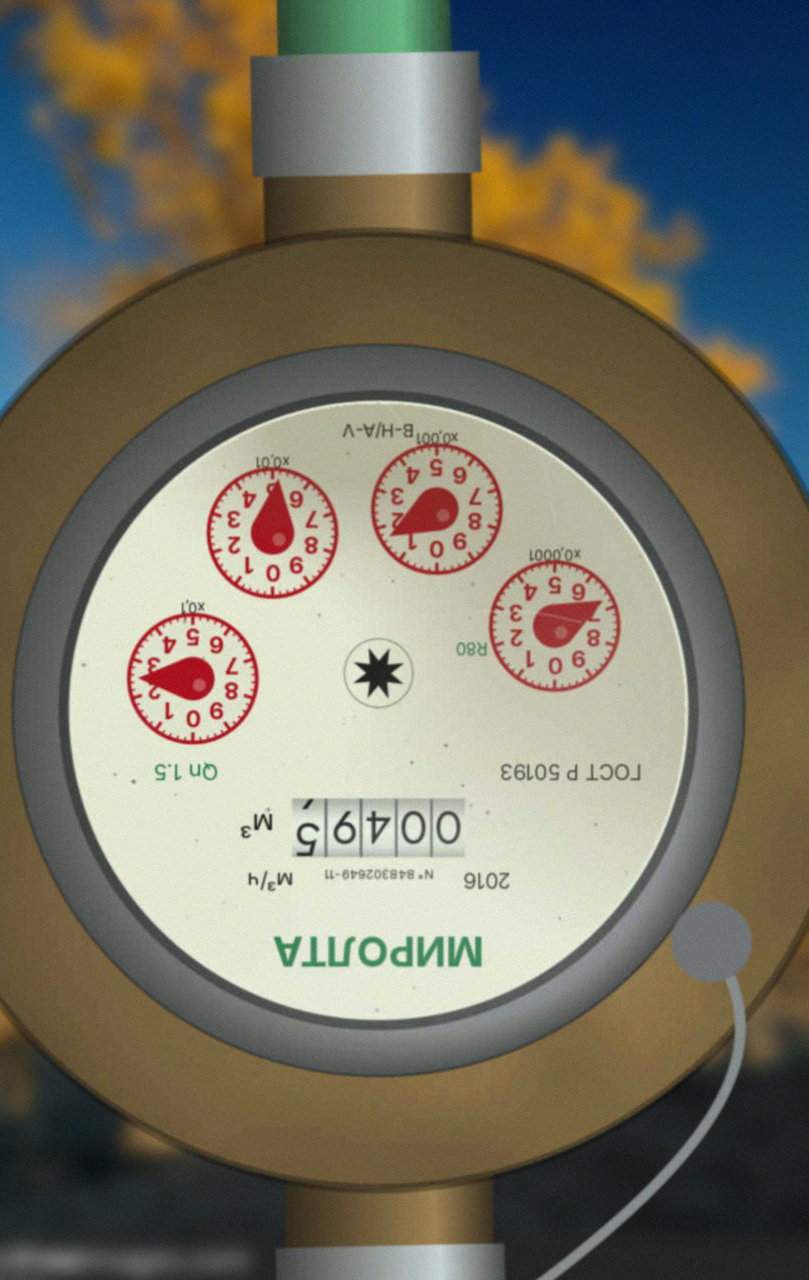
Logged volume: 495.2516
